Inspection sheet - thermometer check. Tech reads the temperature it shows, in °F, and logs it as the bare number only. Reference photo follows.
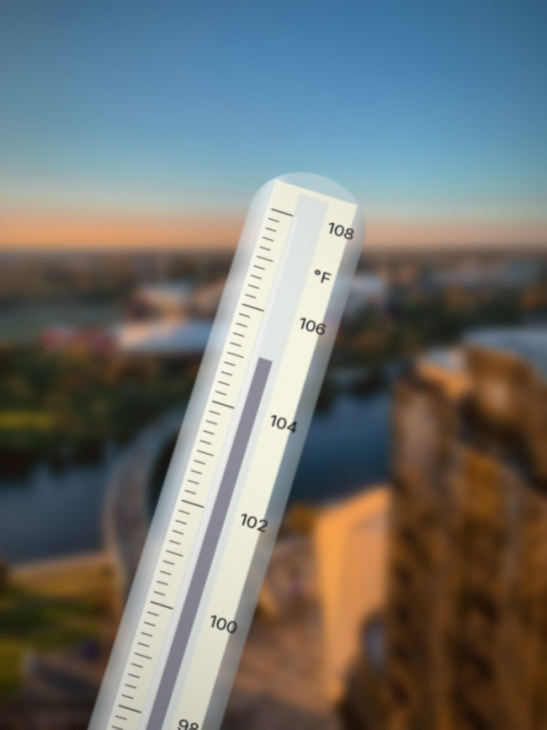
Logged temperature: 105.1
